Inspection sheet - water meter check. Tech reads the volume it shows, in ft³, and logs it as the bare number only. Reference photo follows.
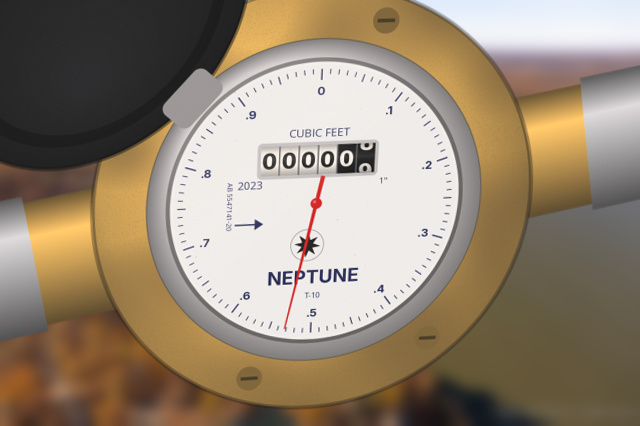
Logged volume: 8.53
